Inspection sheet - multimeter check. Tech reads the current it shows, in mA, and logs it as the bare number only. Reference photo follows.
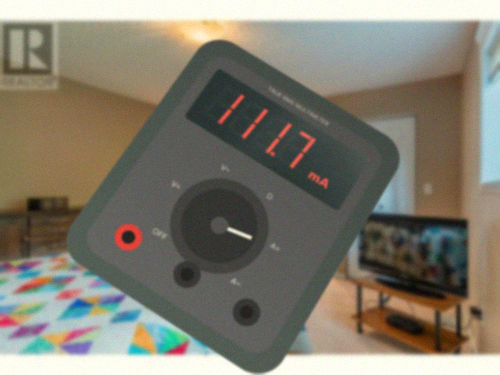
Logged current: 111.7
